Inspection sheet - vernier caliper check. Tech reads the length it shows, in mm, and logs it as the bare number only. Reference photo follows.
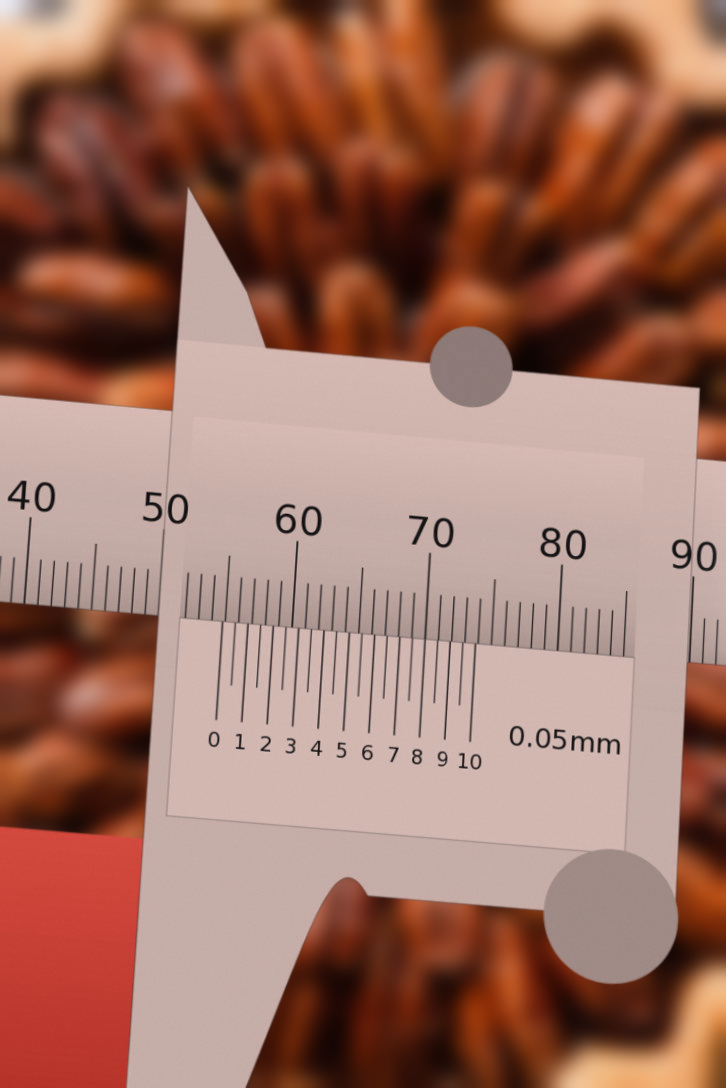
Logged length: 54.8
